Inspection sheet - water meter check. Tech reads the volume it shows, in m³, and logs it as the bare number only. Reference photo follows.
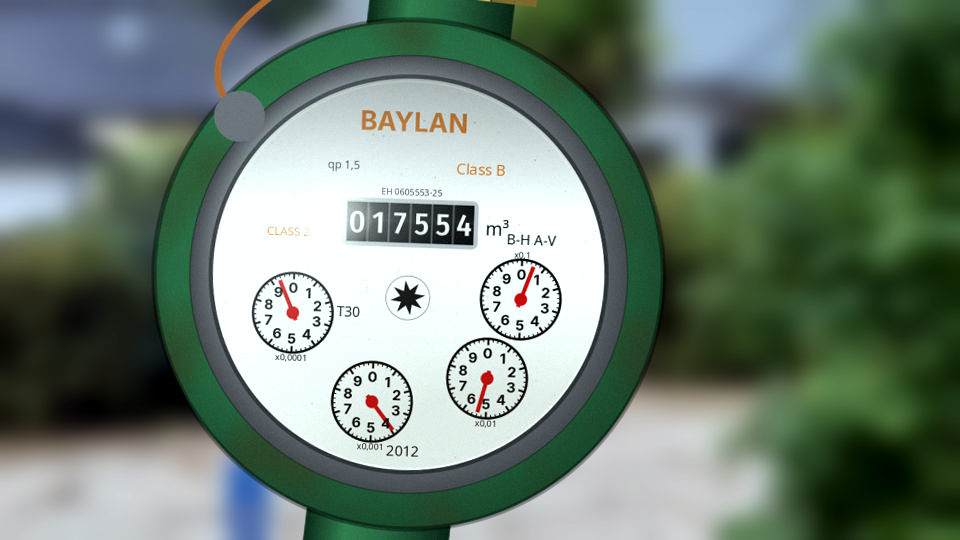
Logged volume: 17554.0539
